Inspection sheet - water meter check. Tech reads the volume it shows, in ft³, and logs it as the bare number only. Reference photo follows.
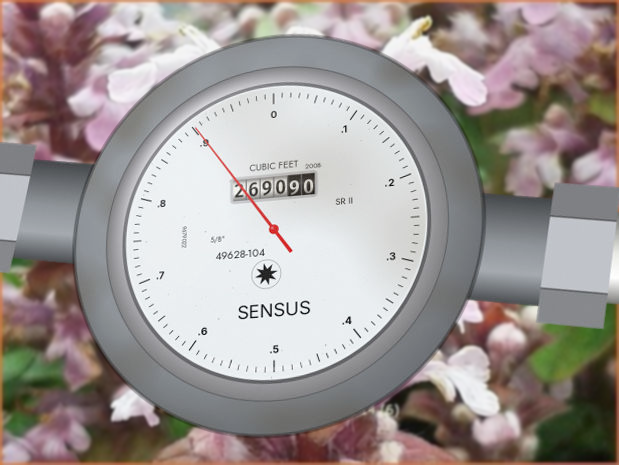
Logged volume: 269089.90
